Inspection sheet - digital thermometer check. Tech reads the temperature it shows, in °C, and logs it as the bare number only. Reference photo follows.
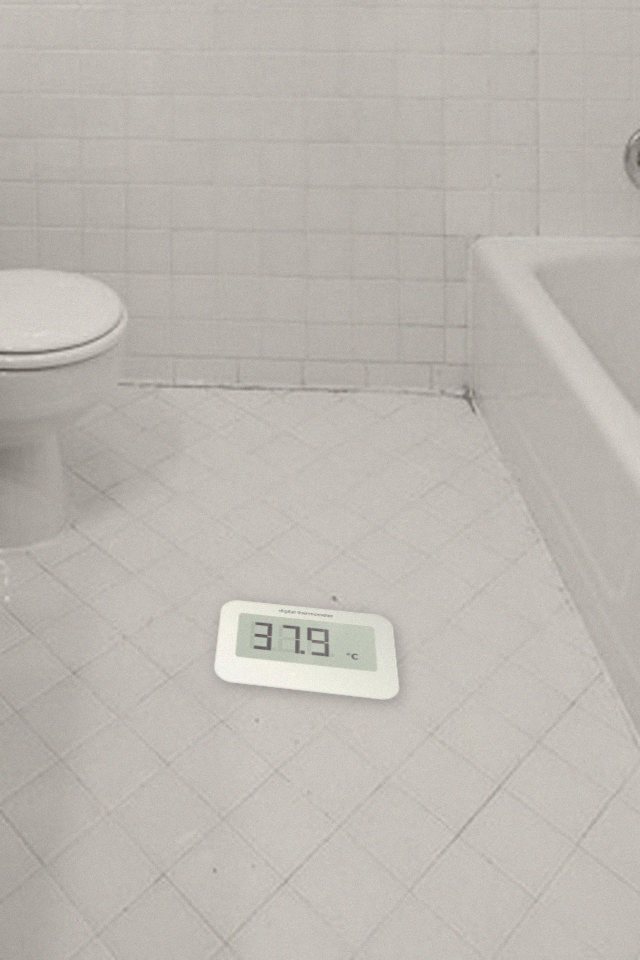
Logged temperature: 37.9
